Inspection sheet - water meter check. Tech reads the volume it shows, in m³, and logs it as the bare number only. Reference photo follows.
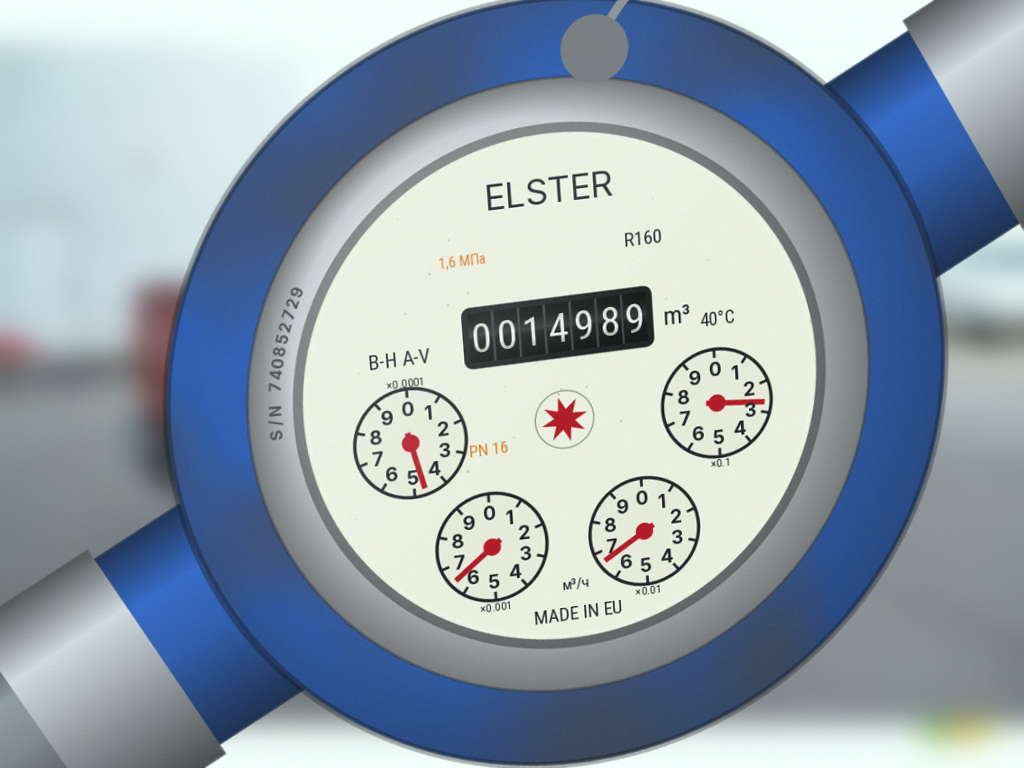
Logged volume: 14989.2664
